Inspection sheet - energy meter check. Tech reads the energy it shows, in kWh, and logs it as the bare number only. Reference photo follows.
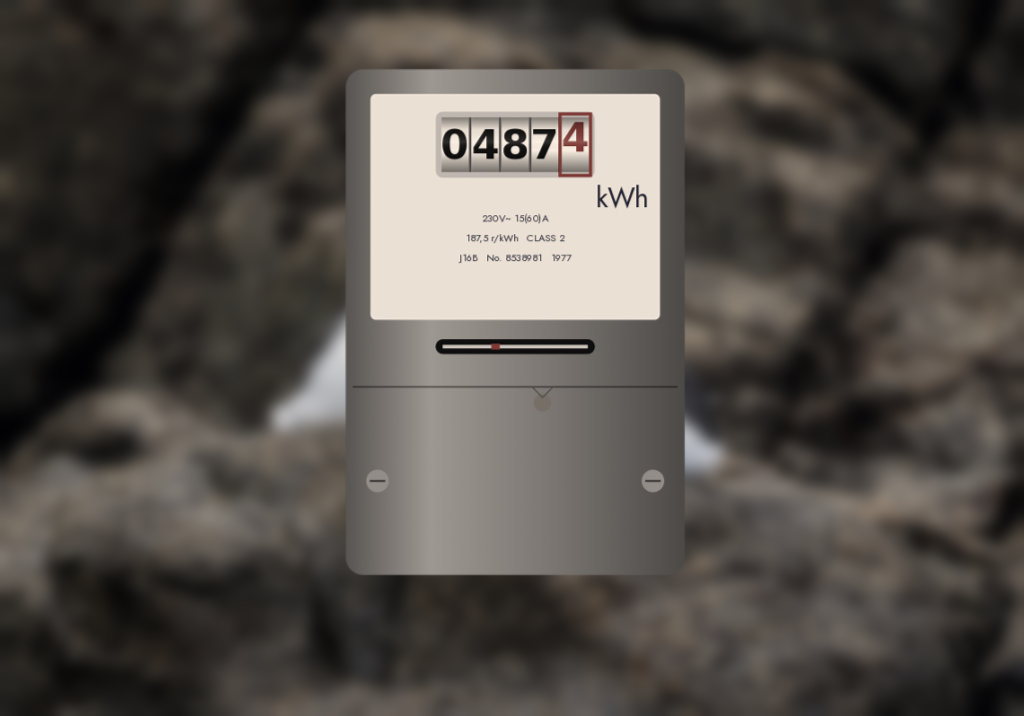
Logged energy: 487.4
